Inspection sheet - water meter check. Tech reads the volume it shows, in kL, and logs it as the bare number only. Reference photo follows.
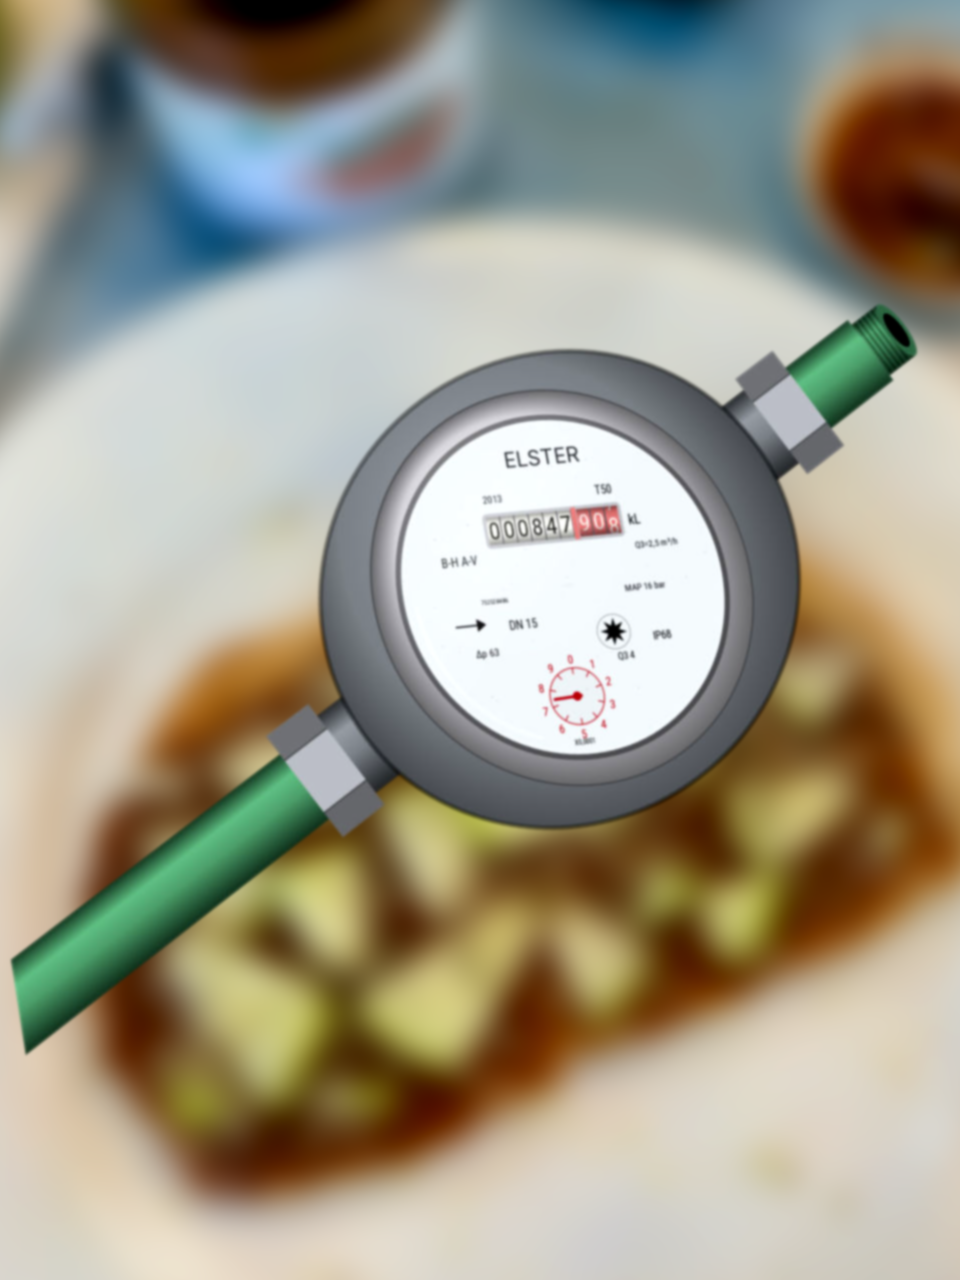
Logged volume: 847.9077
